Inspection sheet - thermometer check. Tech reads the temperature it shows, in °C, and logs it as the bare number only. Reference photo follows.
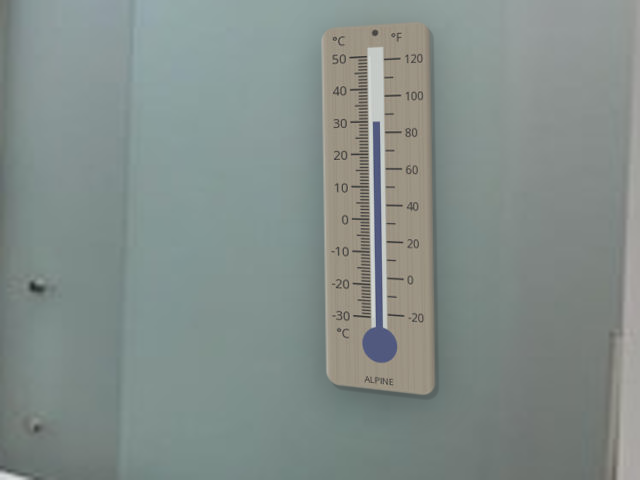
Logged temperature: 30
